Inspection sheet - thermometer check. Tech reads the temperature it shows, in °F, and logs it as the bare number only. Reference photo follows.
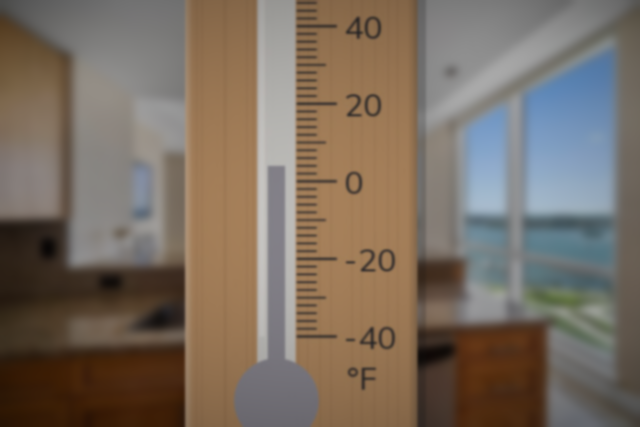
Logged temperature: 4
